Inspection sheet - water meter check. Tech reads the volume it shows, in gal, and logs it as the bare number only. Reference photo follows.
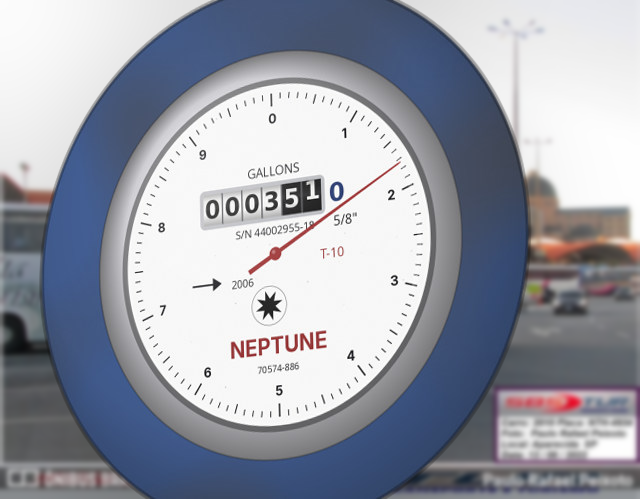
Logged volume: 3511.7
